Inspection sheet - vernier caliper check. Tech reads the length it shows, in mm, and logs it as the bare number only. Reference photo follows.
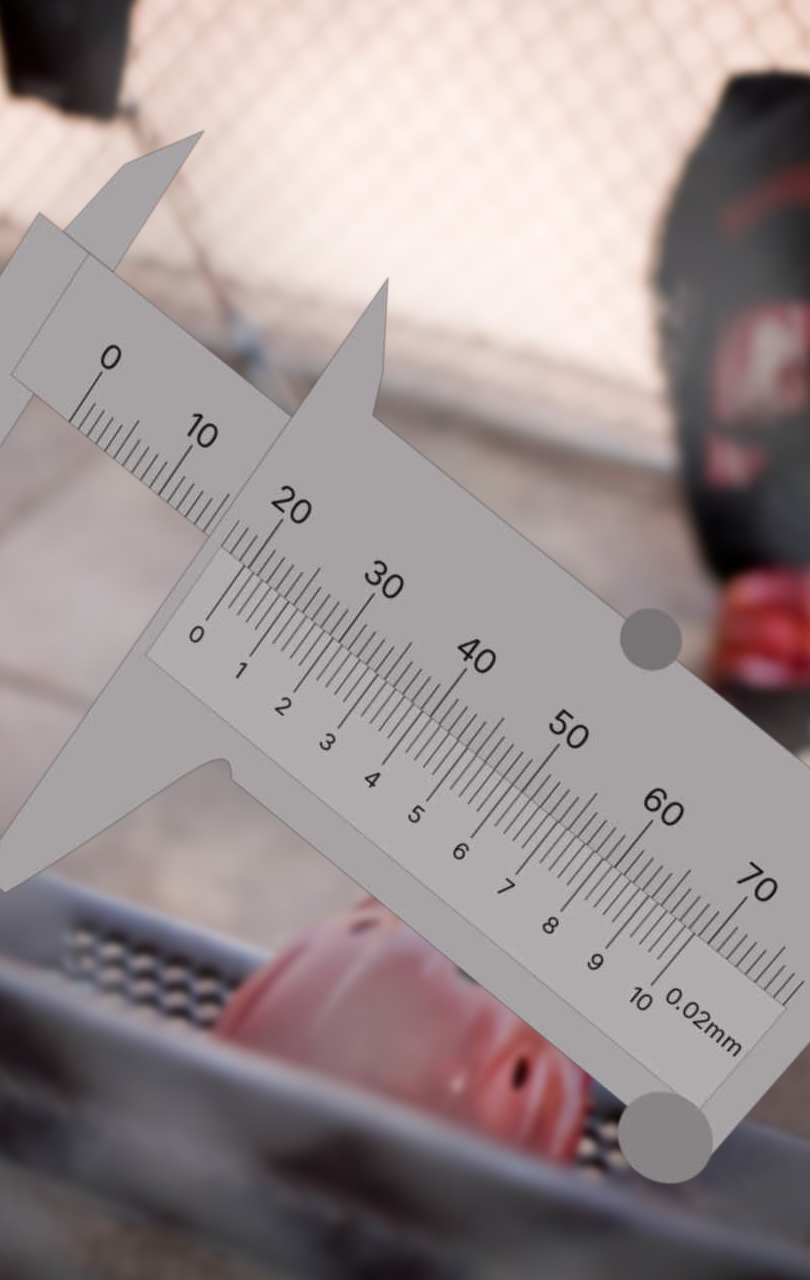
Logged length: 19.6
